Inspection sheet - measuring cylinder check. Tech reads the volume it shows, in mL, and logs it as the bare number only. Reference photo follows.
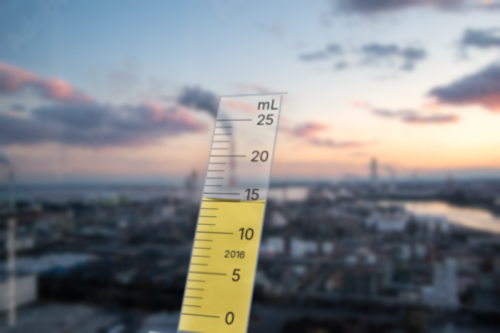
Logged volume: 14
